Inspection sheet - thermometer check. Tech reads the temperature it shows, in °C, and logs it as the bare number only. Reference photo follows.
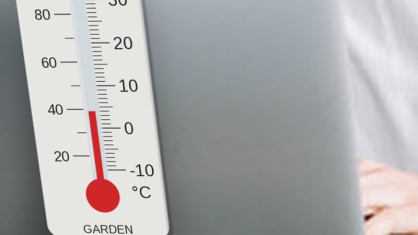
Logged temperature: 4
